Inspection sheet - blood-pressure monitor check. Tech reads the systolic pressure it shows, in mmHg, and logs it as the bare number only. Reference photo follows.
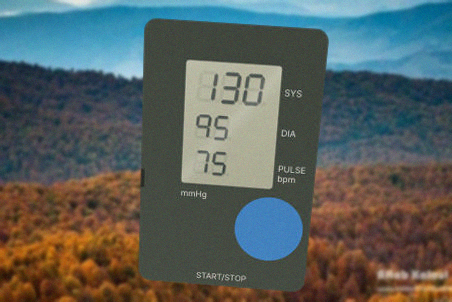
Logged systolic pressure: 130
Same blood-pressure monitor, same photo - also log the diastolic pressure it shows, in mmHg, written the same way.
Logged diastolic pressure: 95
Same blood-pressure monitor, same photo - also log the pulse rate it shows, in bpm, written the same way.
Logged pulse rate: 75
